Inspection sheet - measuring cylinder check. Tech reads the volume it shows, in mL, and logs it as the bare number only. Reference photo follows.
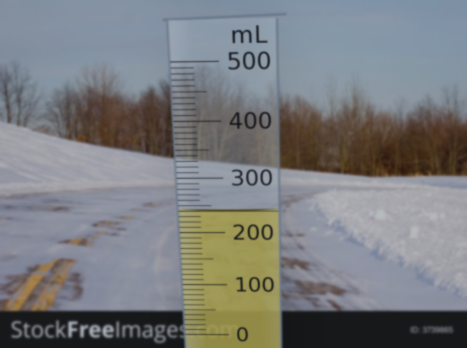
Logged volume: 240
